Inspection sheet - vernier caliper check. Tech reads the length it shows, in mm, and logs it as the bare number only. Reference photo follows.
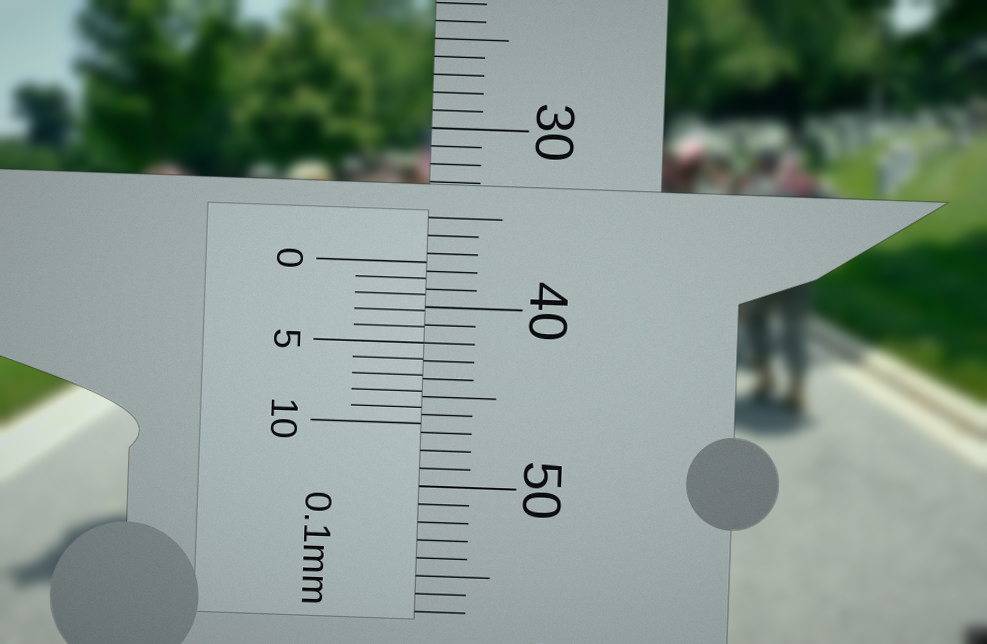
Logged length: 37.5
